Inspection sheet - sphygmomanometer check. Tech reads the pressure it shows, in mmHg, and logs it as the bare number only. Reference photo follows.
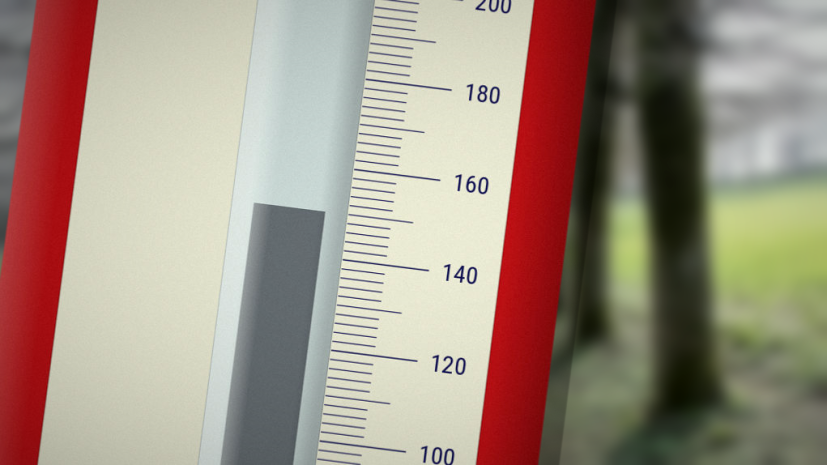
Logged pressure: 150
